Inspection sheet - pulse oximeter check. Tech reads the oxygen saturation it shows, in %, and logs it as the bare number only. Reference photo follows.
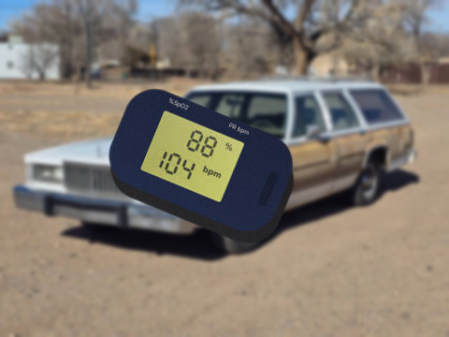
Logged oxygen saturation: 88
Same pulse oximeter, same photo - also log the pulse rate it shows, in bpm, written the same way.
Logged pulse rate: 104
